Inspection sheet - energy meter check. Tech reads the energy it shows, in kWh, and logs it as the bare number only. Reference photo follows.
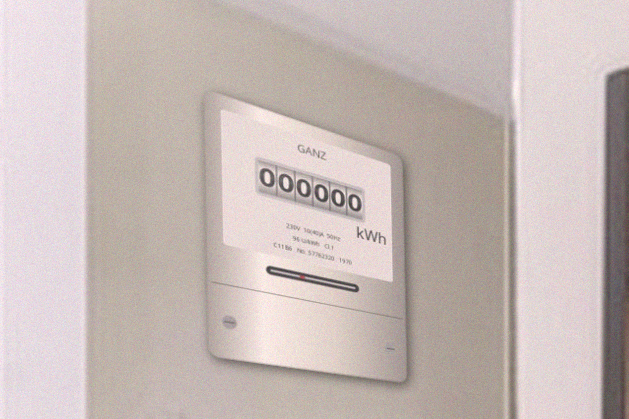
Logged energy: 0
